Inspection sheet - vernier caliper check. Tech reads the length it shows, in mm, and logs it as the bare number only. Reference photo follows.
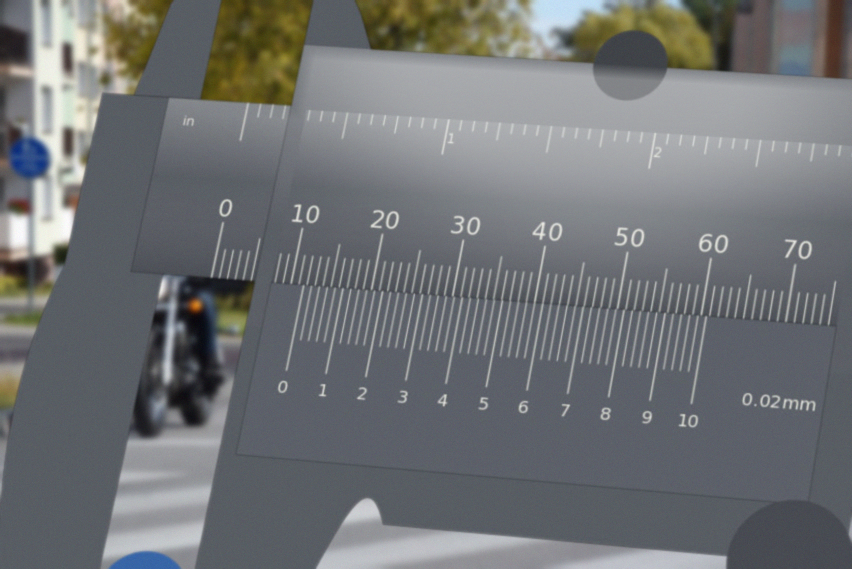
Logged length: 11.6
